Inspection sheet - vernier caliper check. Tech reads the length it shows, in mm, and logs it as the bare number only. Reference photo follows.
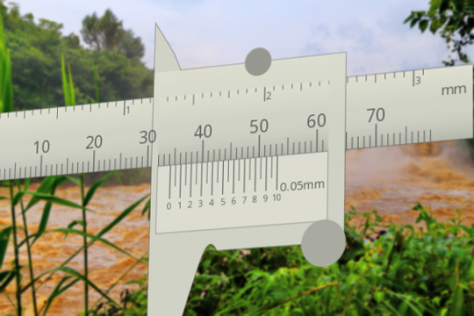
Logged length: 34.2
